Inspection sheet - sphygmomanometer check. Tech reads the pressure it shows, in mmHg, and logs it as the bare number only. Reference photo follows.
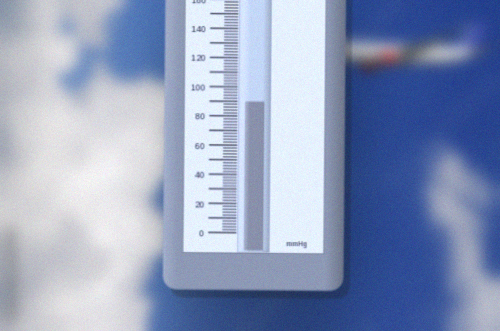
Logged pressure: 90
